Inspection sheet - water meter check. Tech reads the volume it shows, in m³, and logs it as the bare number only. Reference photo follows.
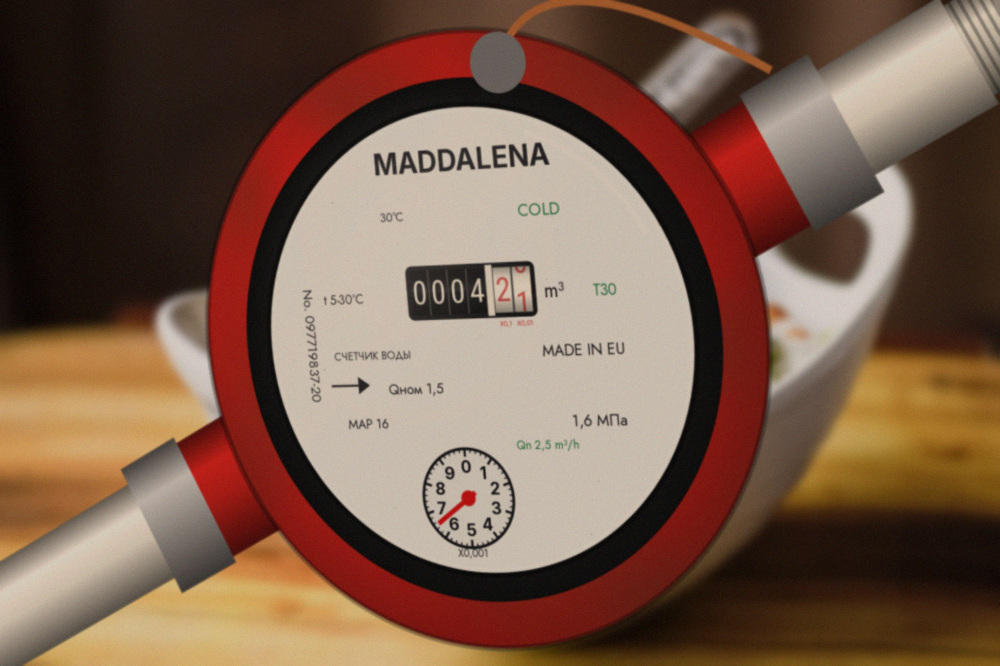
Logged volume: 4.206
